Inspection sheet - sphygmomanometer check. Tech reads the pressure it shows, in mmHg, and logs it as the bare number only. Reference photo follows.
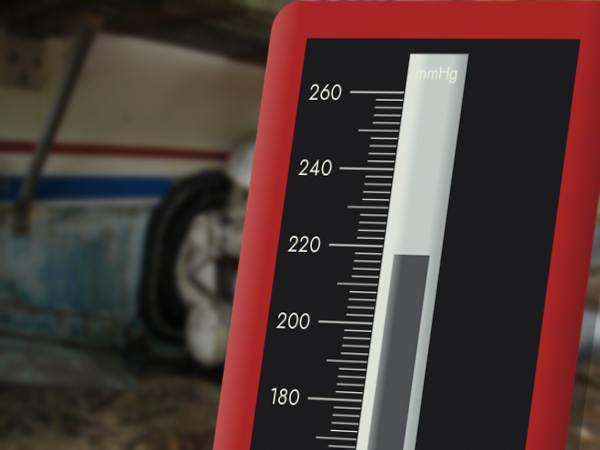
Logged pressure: 218
